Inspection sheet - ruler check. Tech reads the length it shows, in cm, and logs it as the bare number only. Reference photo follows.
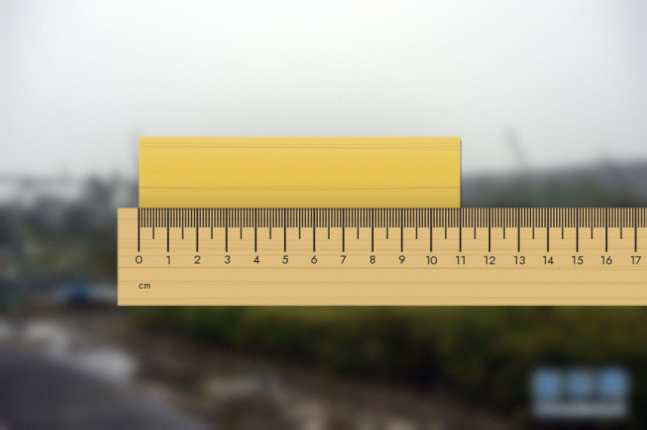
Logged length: 11
